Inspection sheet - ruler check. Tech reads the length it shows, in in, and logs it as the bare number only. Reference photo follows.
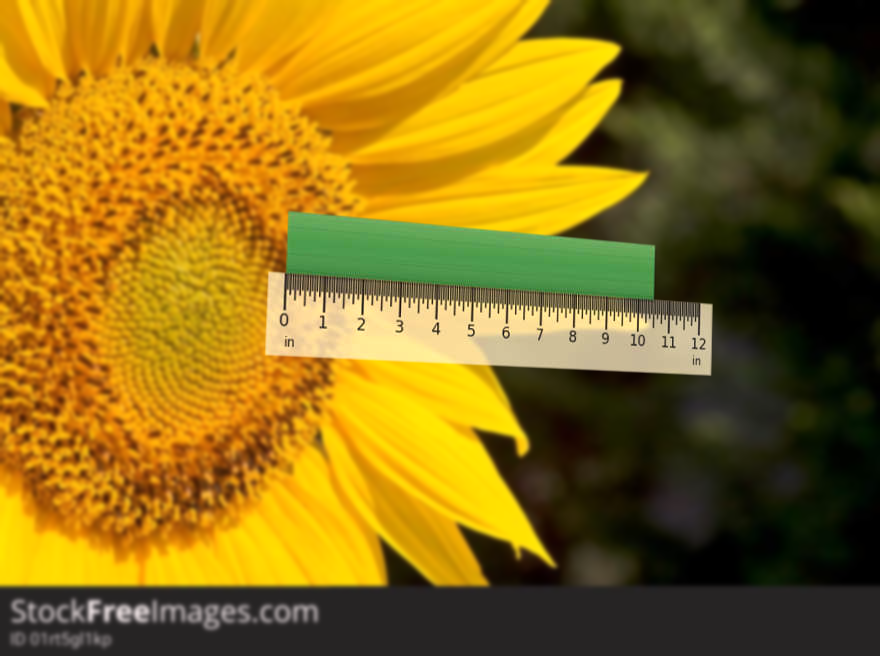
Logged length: 10.5
